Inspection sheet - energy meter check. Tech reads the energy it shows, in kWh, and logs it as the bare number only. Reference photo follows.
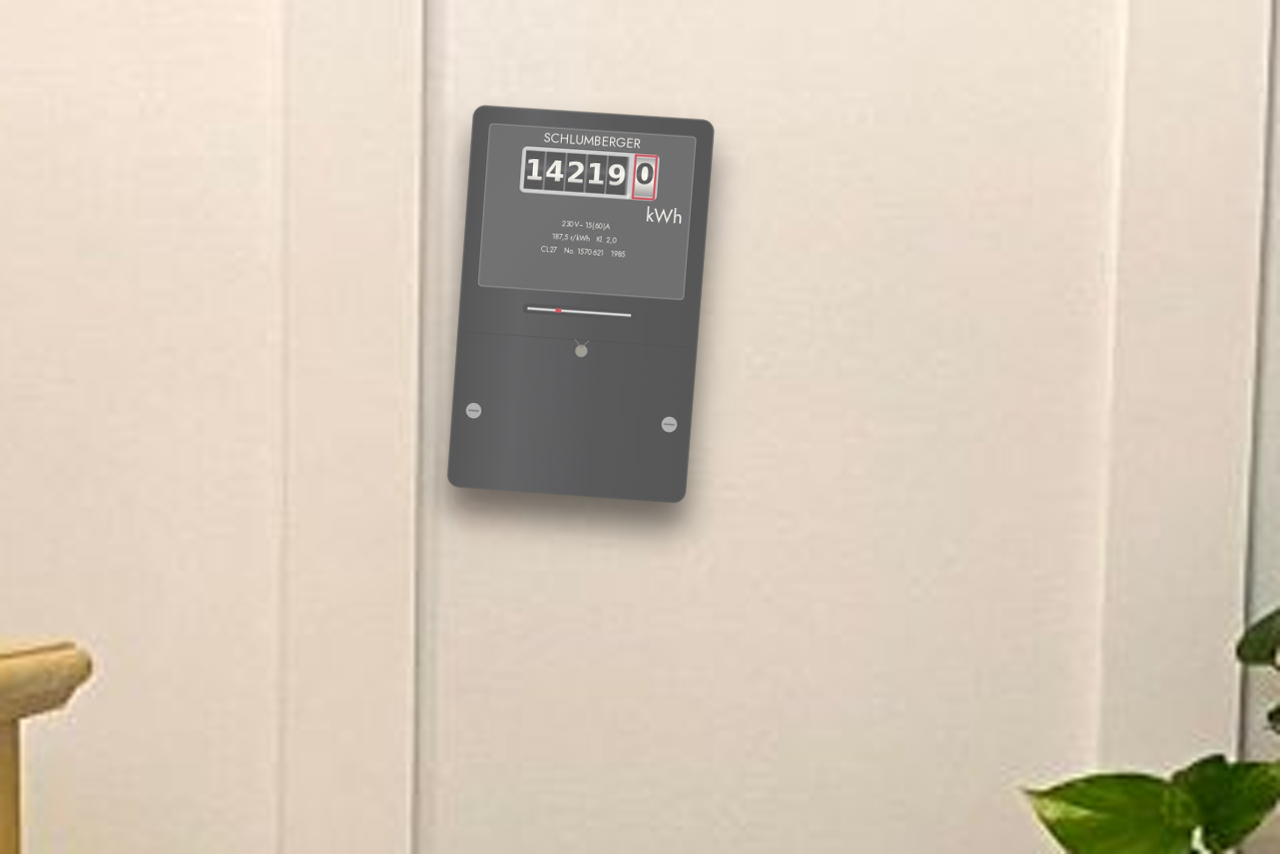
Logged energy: 14219.0
